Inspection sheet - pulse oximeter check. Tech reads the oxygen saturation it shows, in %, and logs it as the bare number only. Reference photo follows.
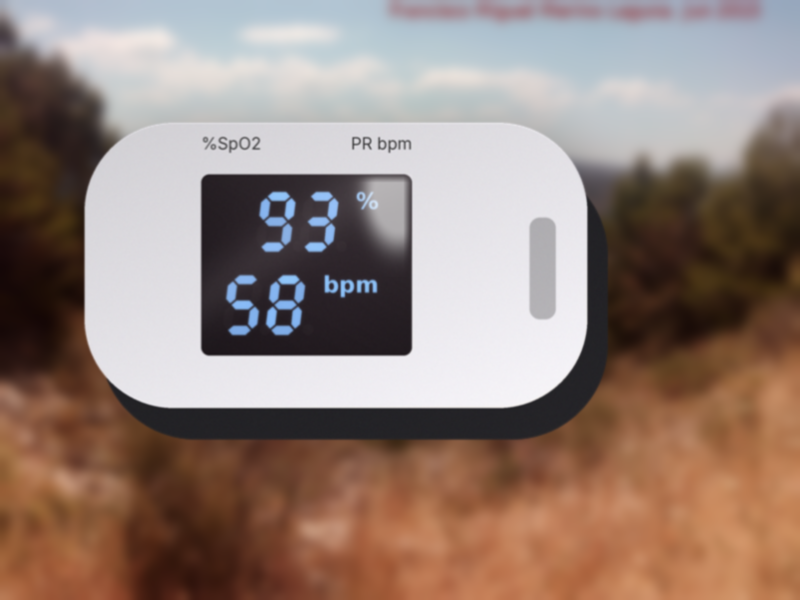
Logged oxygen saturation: 93
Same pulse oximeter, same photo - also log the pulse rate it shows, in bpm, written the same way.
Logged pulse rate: 58
